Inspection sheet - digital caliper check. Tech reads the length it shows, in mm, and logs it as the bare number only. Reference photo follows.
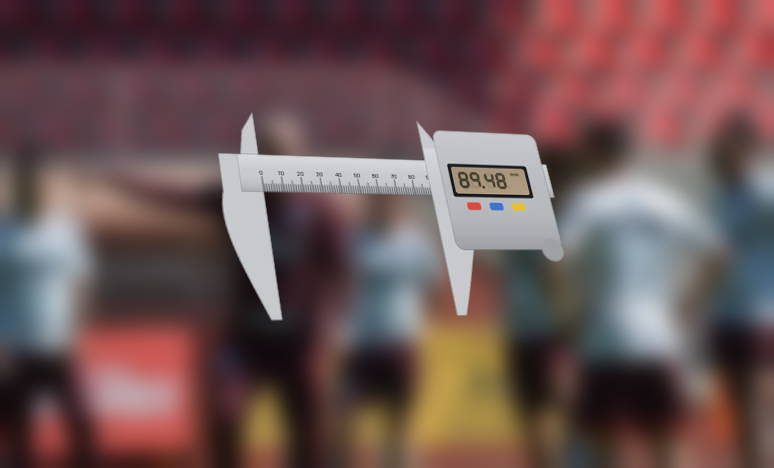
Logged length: 89.48
